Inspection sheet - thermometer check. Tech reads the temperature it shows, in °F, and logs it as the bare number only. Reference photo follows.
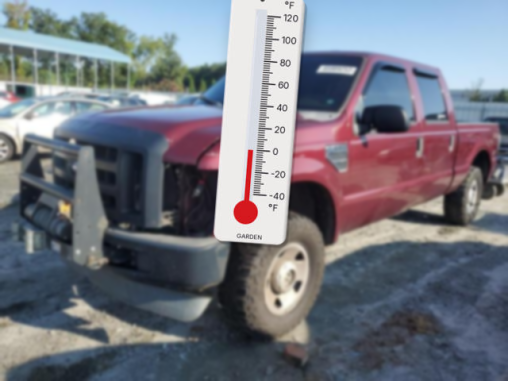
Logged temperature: 0
